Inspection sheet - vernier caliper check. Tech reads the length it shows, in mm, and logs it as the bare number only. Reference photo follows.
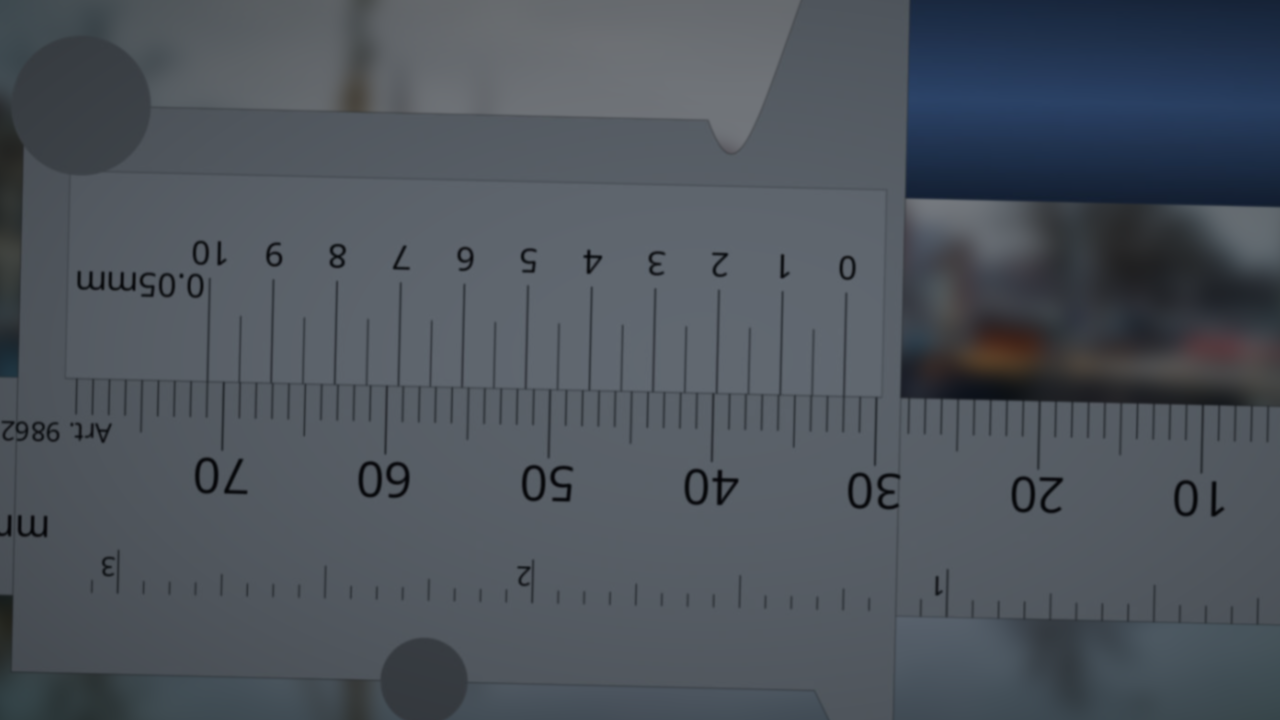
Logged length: 32.0
